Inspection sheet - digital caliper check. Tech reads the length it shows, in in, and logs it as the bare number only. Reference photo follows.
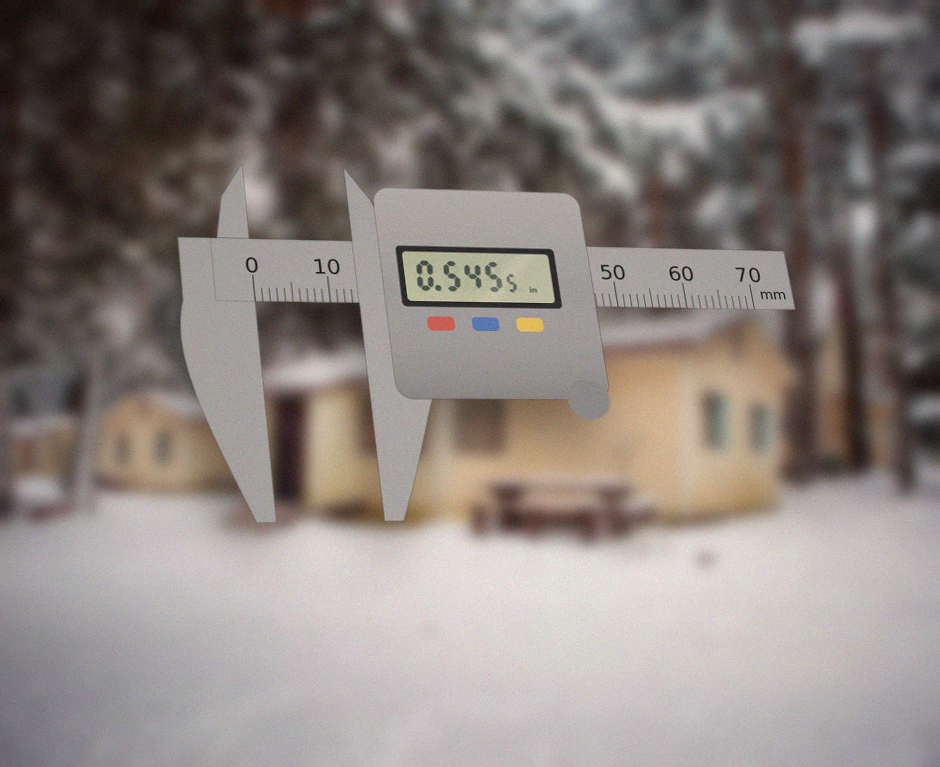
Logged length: 0.5455
